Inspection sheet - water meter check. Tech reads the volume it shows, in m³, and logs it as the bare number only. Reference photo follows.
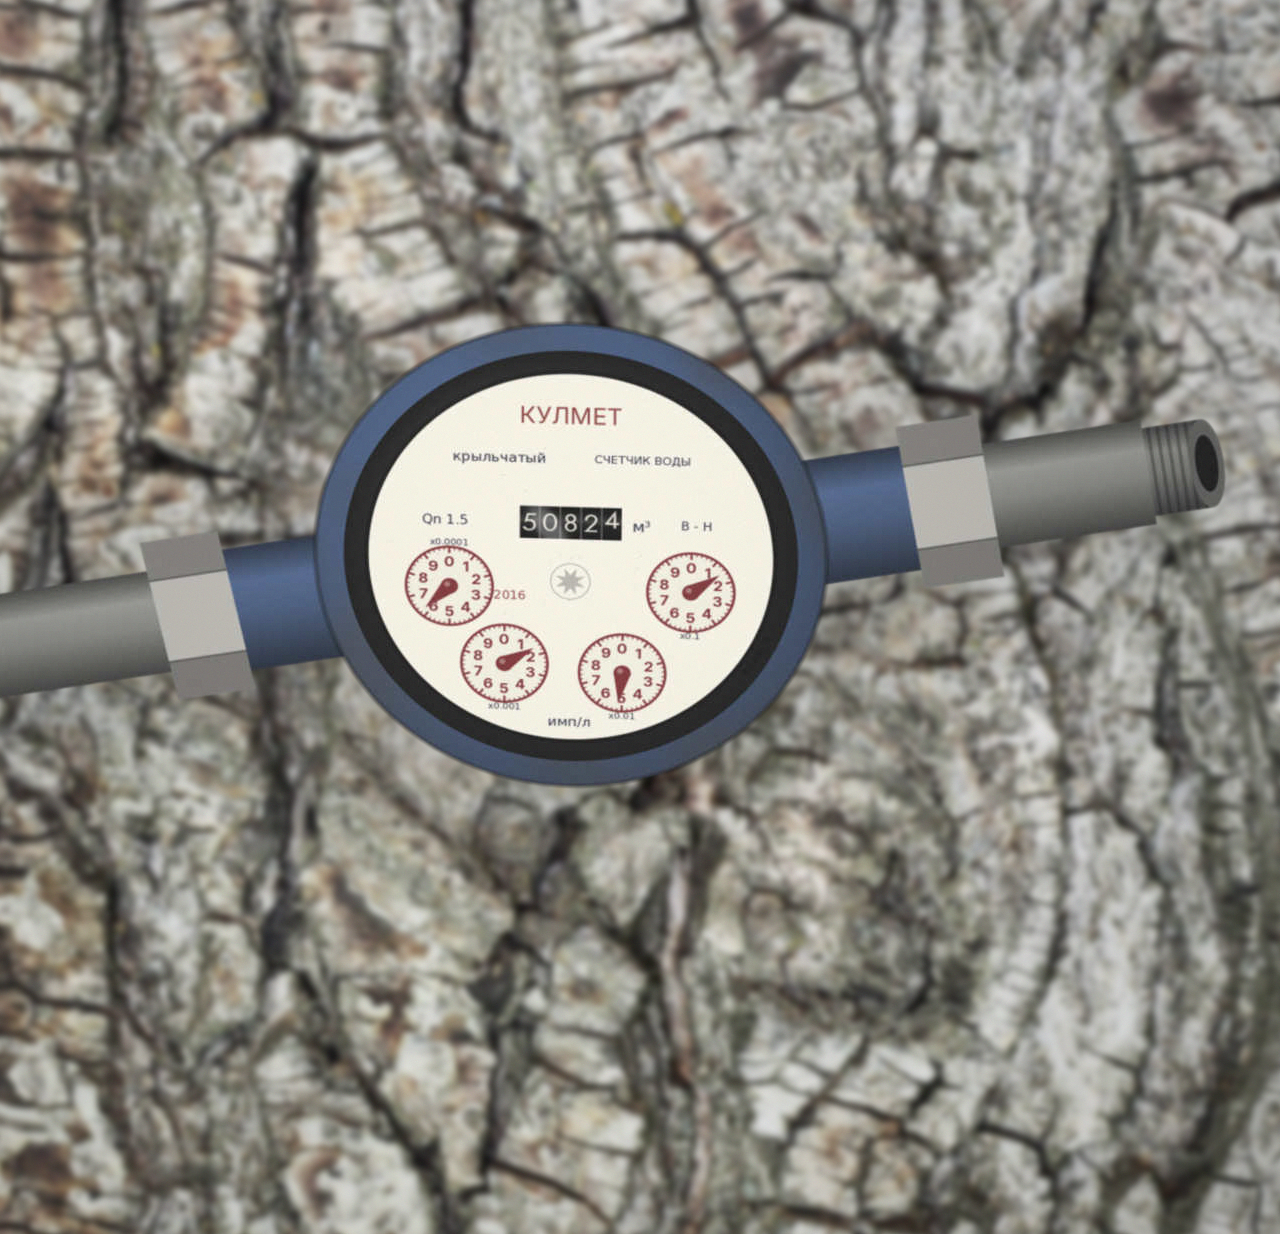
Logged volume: 50824.1516
